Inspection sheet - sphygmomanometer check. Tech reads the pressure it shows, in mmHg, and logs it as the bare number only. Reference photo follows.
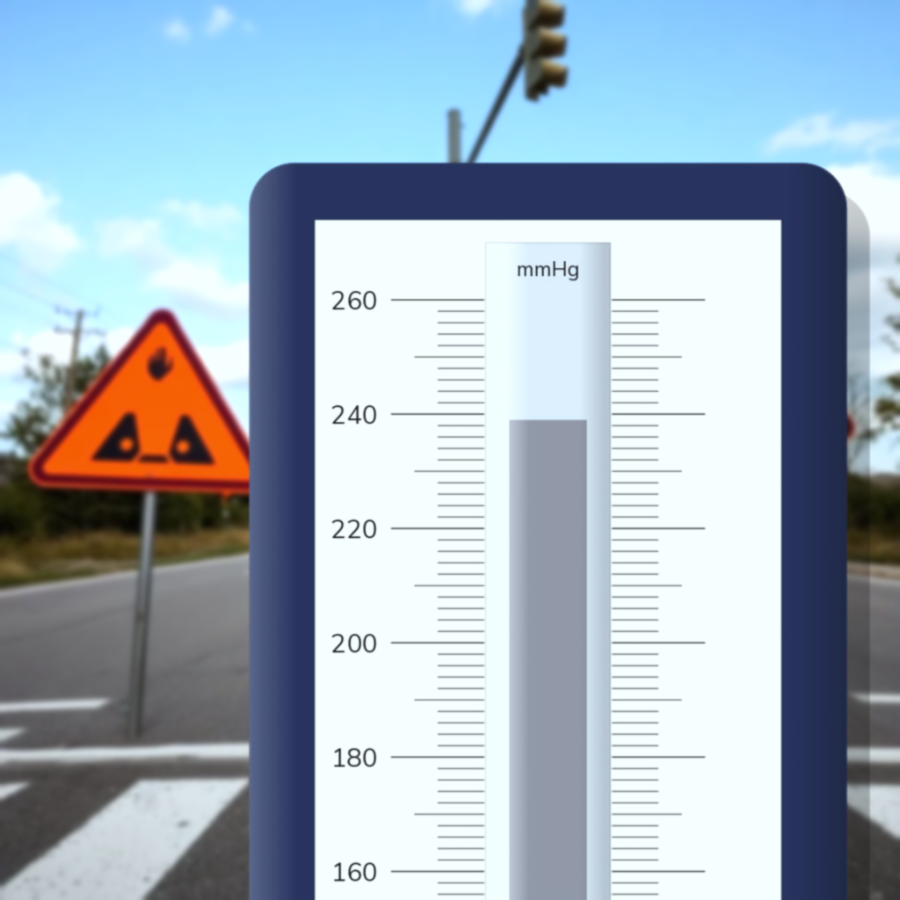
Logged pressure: 239
